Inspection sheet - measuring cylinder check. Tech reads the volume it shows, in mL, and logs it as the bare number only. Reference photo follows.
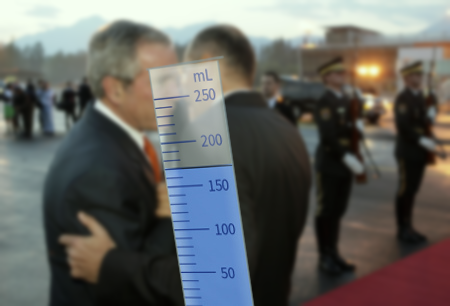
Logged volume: 170
